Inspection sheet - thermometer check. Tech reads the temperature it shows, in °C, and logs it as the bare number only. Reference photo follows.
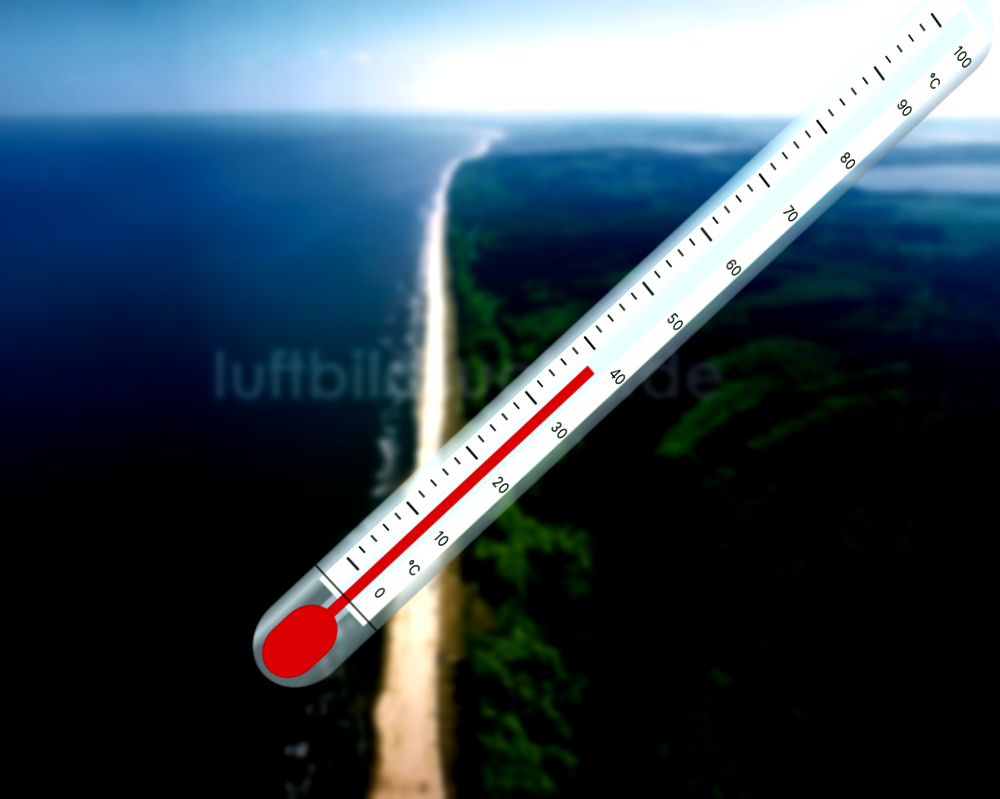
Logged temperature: 38
